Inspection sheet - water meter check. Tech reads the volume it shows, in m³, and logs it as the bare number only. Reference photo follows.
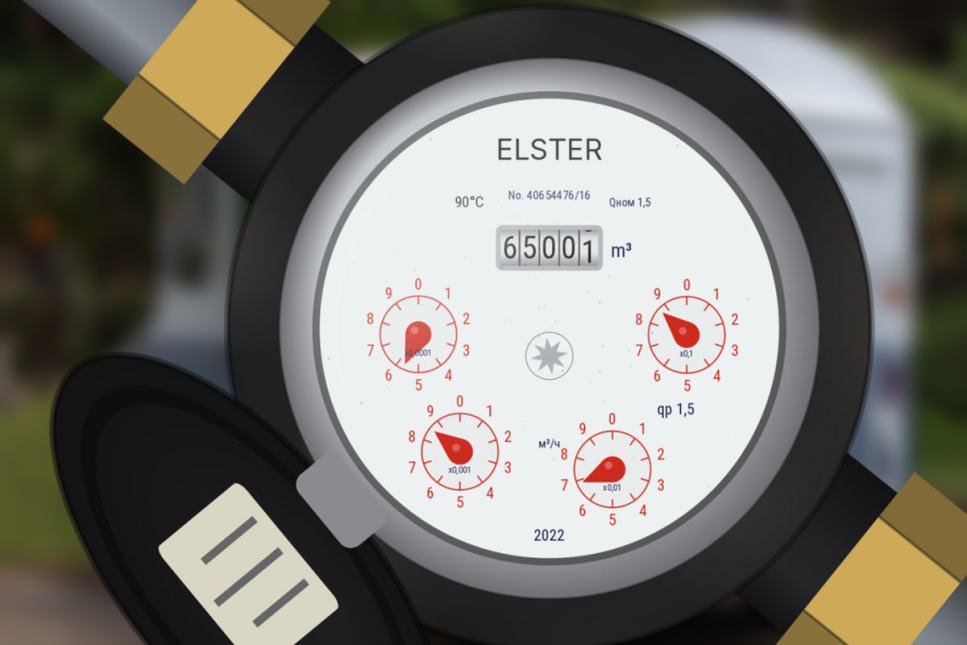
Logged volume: 65000.8685
